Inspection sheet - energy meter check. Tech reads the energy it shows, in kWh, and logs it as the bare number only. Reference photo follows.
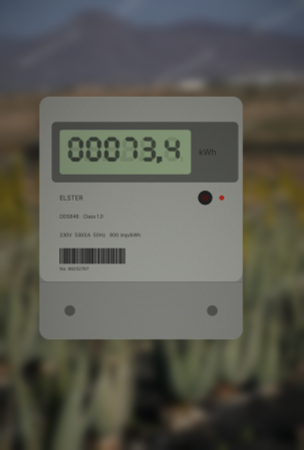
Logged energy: 73.4
